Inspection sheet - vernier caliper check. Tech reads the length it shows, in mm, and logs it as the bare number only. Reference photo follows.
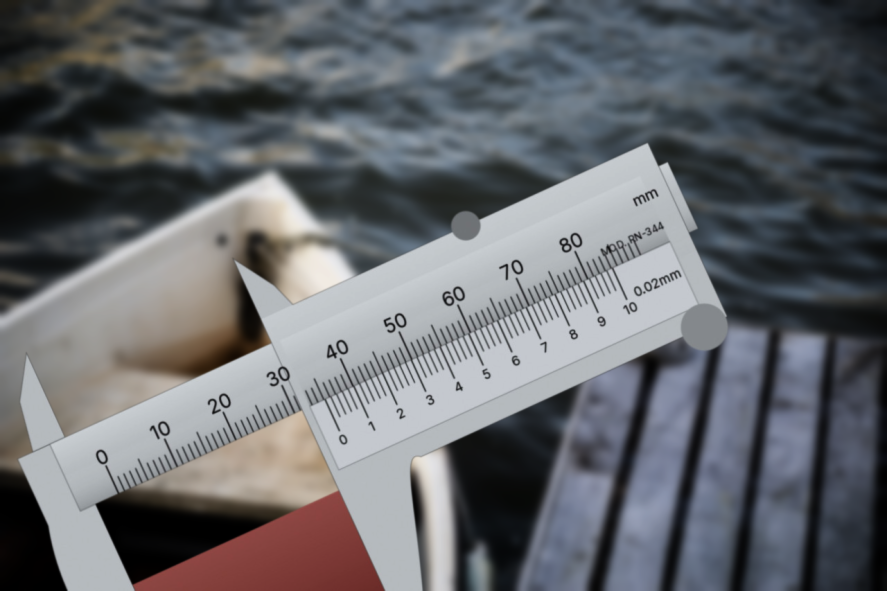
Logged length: 35.2
